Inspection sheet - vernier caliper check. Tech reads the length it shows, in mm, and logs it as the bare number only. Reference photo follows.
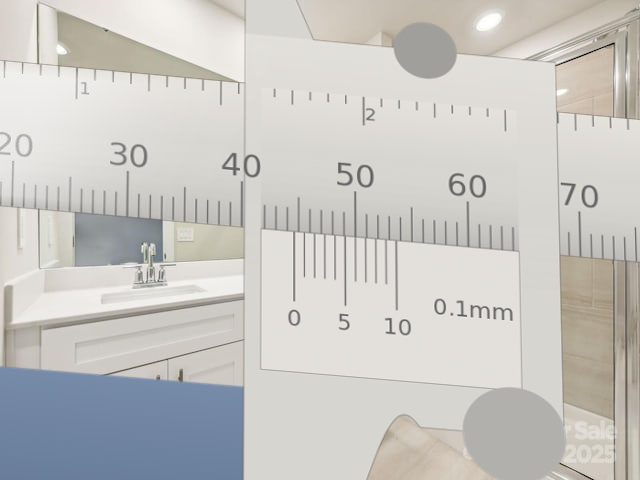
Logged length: 44.6
